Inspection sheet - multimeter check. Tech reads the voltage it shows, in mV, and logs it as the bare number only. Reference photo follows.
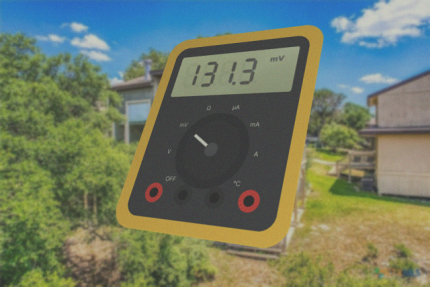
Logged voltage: 131.3
